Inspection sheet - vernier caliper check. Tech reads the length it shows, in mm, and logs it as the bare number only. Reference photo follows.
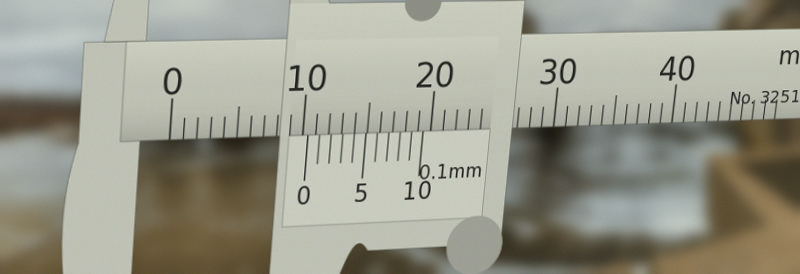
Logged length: 10.4
